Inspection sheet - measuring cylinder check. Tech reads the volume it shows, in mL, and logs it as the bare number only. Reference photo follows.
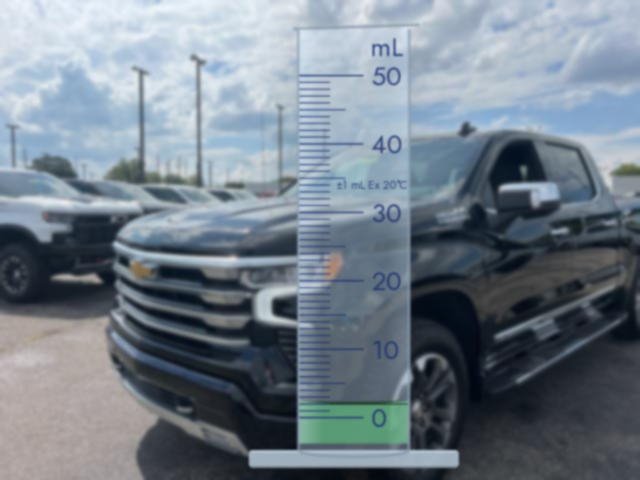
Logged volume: 2
